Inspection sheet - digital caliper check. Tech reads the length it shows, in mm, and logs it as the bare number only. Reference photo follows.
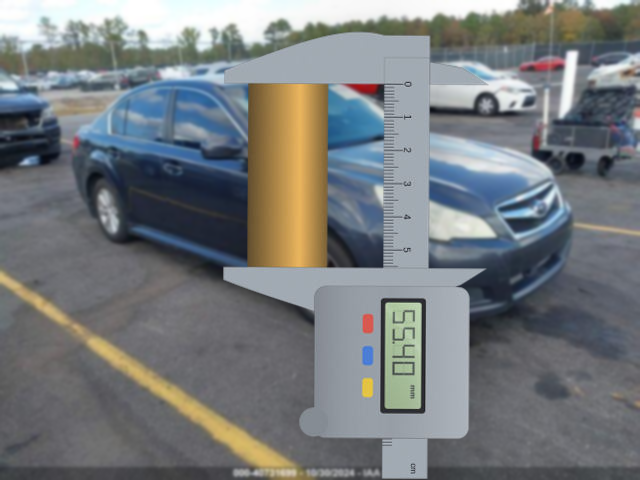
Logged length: 55.40
